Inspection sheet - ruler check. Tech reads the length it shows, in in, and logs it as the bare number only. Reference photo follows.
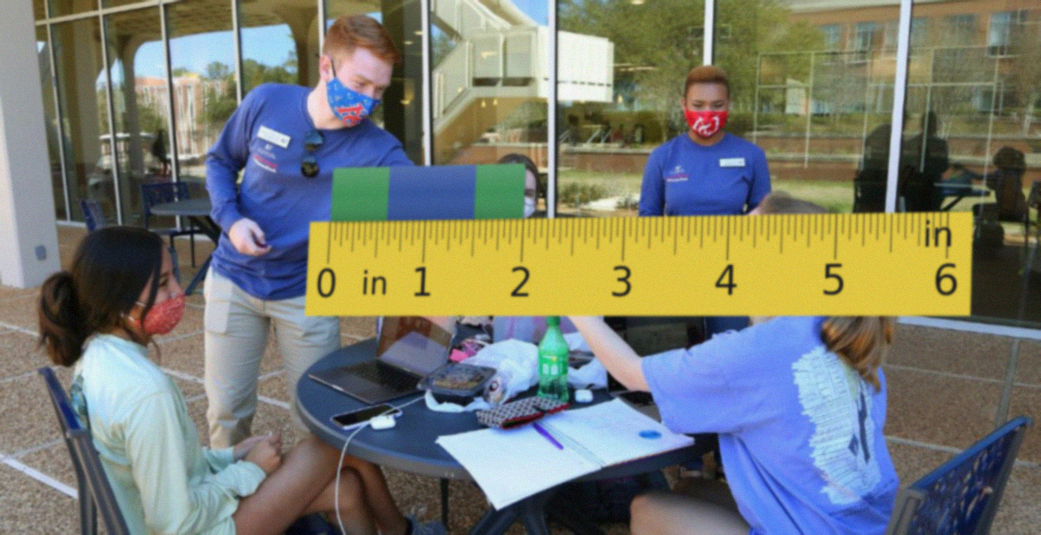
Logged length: 2
